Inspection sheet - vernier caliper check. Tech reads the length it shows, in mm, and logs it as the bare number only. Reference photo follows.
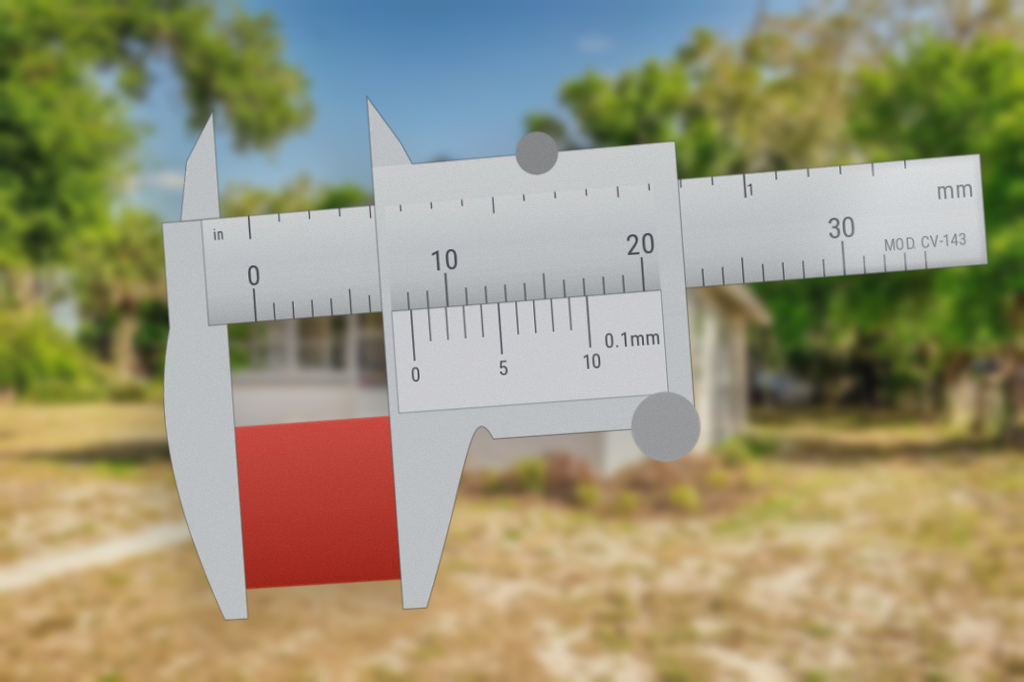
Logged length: 8.1
